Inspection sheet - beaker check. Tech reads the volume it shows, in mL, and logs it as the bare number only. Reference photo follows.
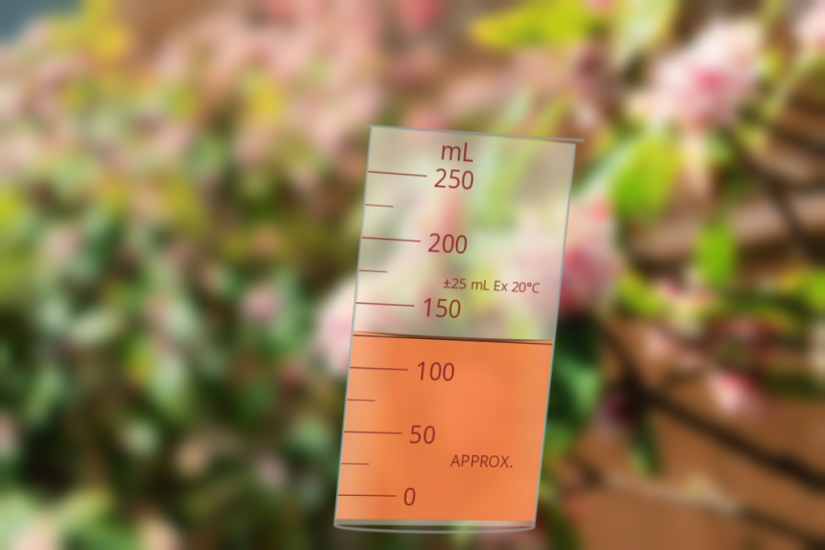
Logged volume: 125
